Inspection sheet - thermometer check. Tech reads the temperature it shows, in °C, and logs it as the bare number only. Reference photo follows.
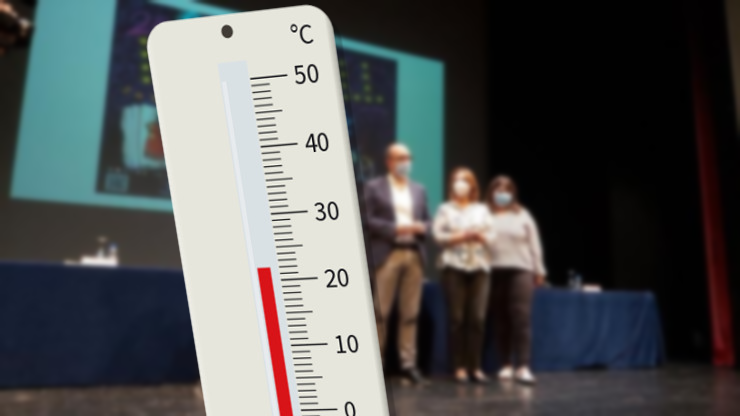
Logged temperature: 22
